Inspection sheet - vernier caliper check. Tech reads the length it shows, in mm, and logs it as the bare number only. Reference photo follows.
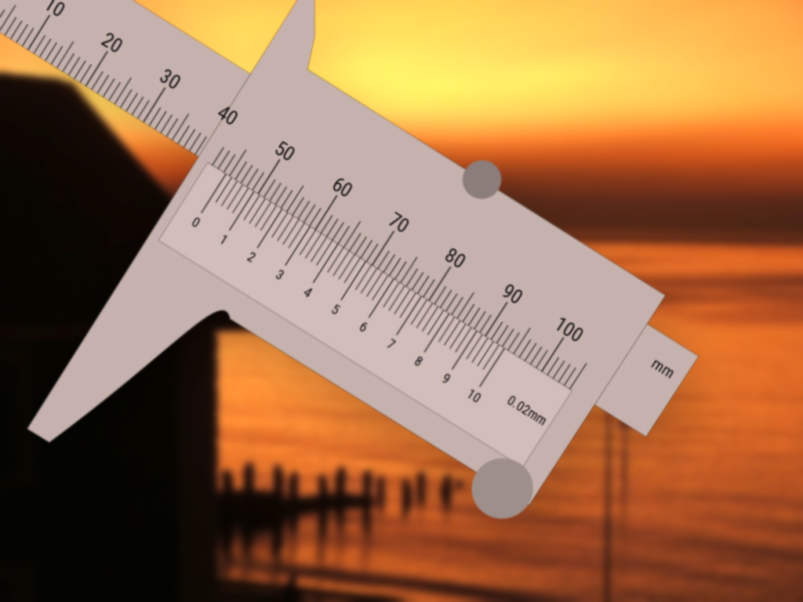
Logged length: 44.4
